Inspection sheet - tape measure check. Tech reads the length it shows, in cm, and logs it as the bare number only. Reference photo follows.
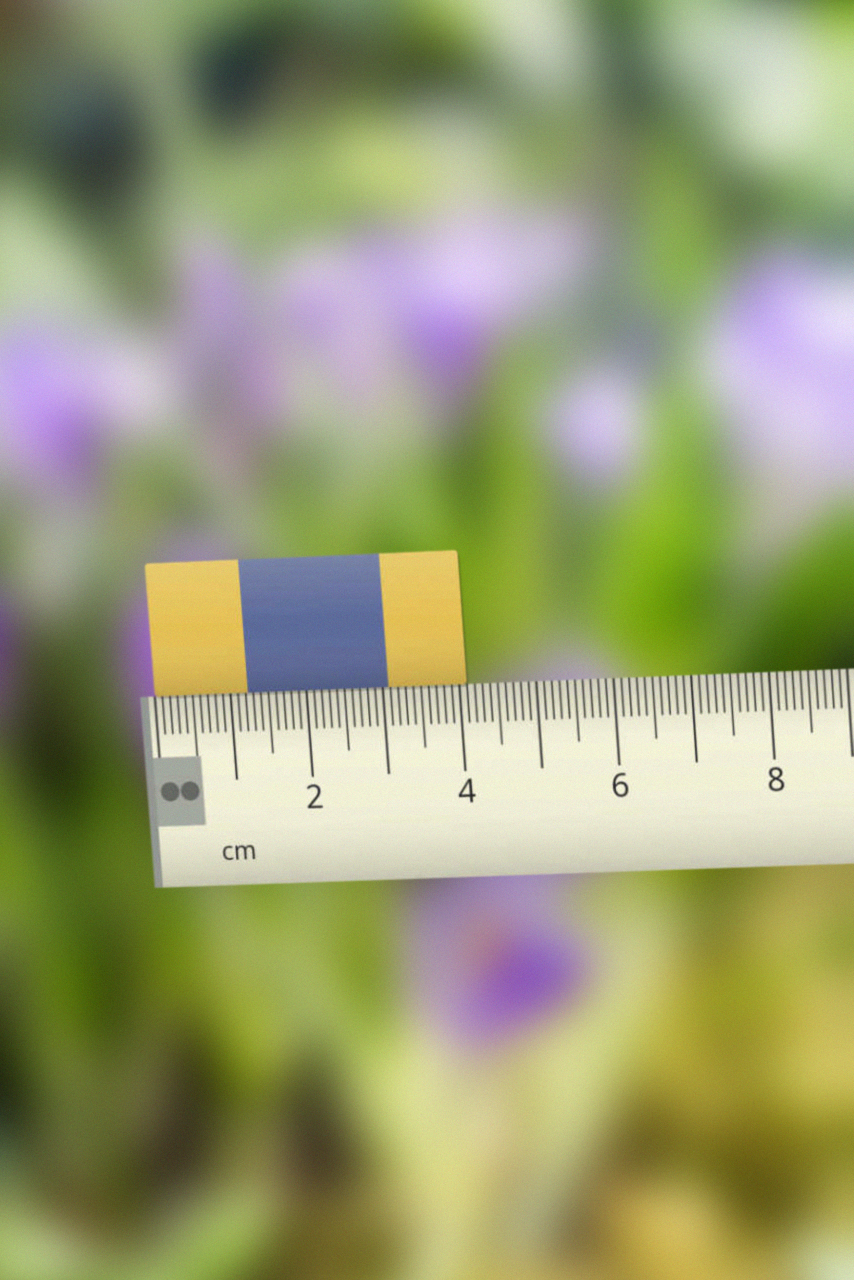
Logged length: 4.1
